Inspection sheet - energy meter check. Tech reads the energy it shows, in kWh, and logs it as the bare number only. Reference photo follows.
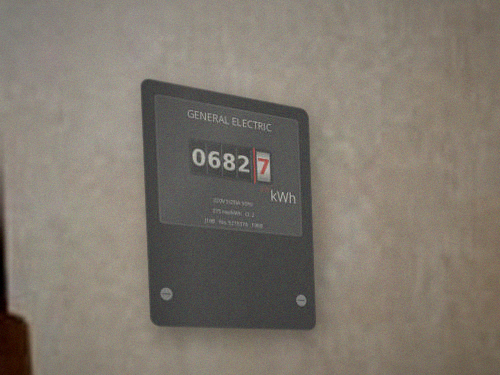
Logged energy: 682.7
